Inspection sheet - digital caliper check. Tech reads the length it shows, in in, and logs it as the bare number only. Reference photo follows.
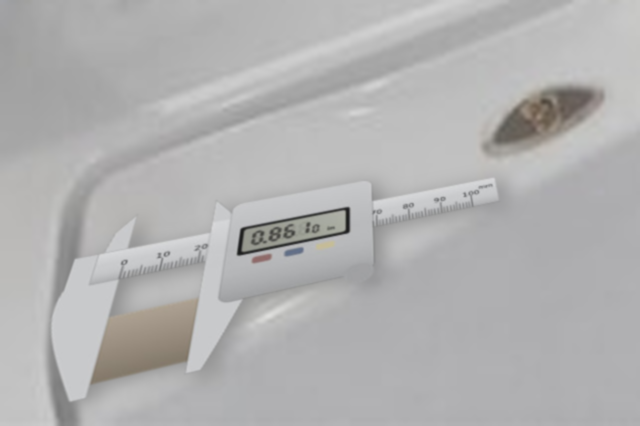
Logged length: 0.8610
